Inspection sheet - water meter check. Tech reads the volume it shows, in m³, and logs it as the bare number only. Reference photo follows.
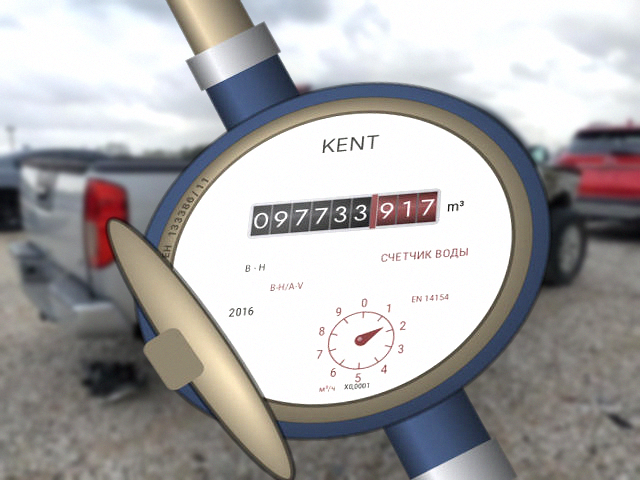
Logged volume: 97733.9171
